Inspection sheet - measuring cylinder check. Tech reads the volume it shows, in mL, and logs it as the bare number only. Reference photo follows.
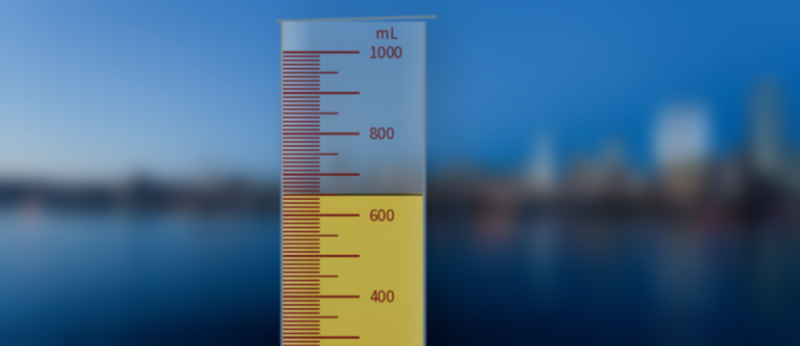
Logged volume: 650
